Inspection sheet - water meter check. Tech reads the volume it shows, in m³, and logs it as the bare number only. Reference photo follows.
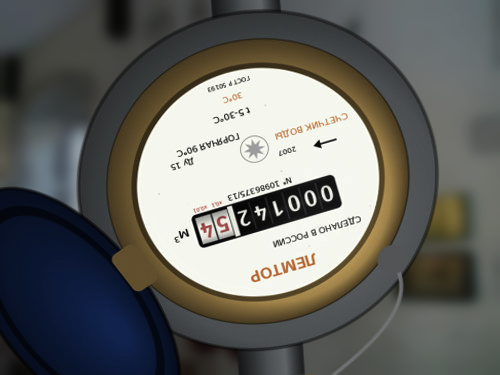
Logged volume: 142.54
